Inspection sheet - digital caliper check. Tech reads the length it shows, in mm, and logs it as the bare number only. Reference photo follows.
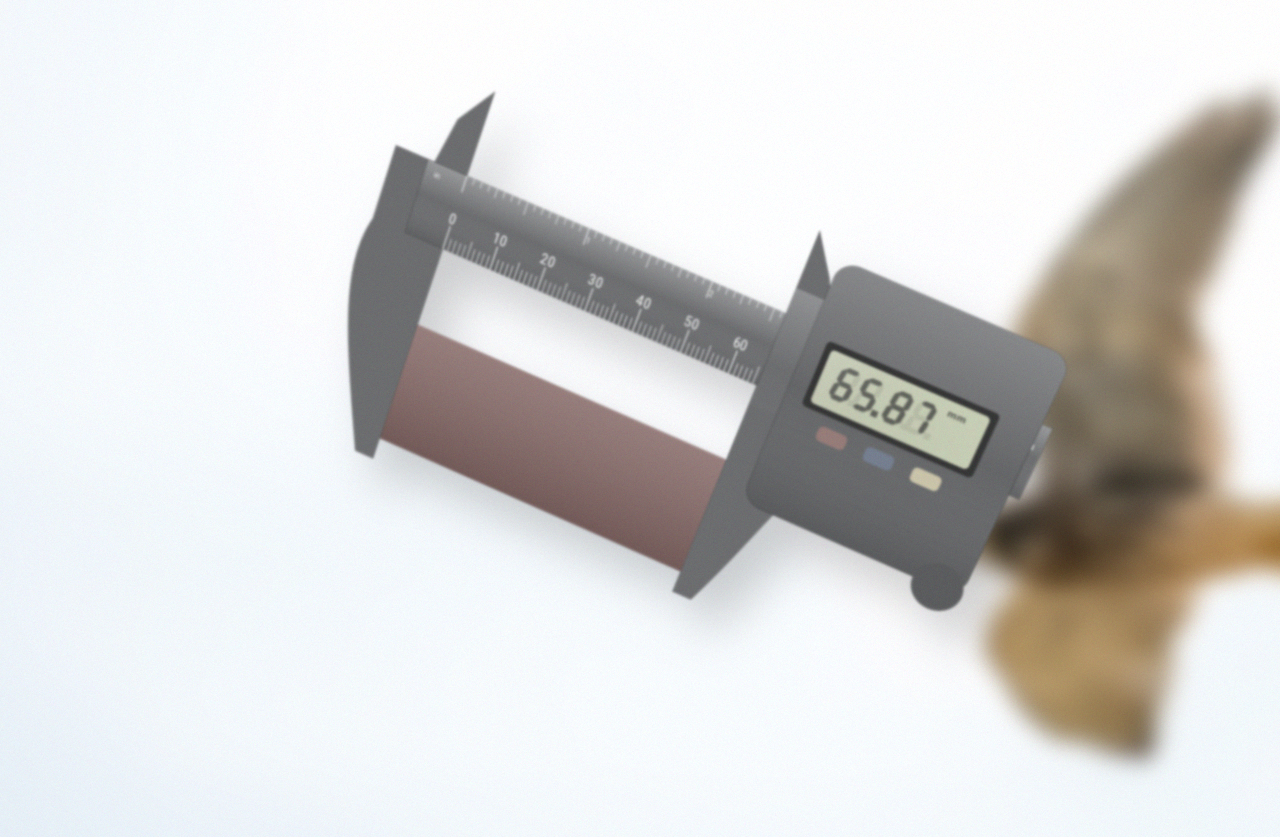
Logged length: 65.87
